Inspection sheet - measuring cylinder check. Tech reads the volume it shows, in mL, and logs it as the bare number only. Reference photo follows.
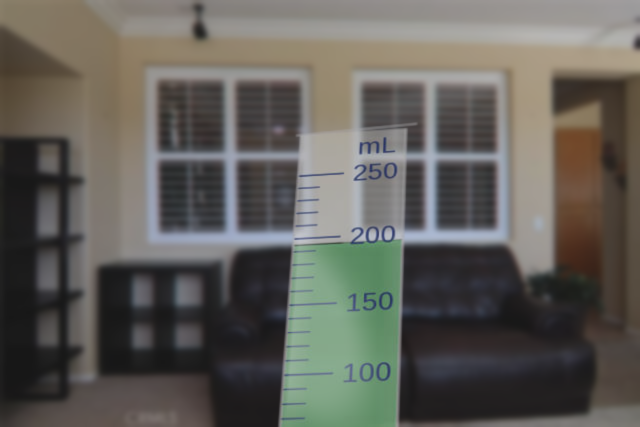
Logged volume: 195
